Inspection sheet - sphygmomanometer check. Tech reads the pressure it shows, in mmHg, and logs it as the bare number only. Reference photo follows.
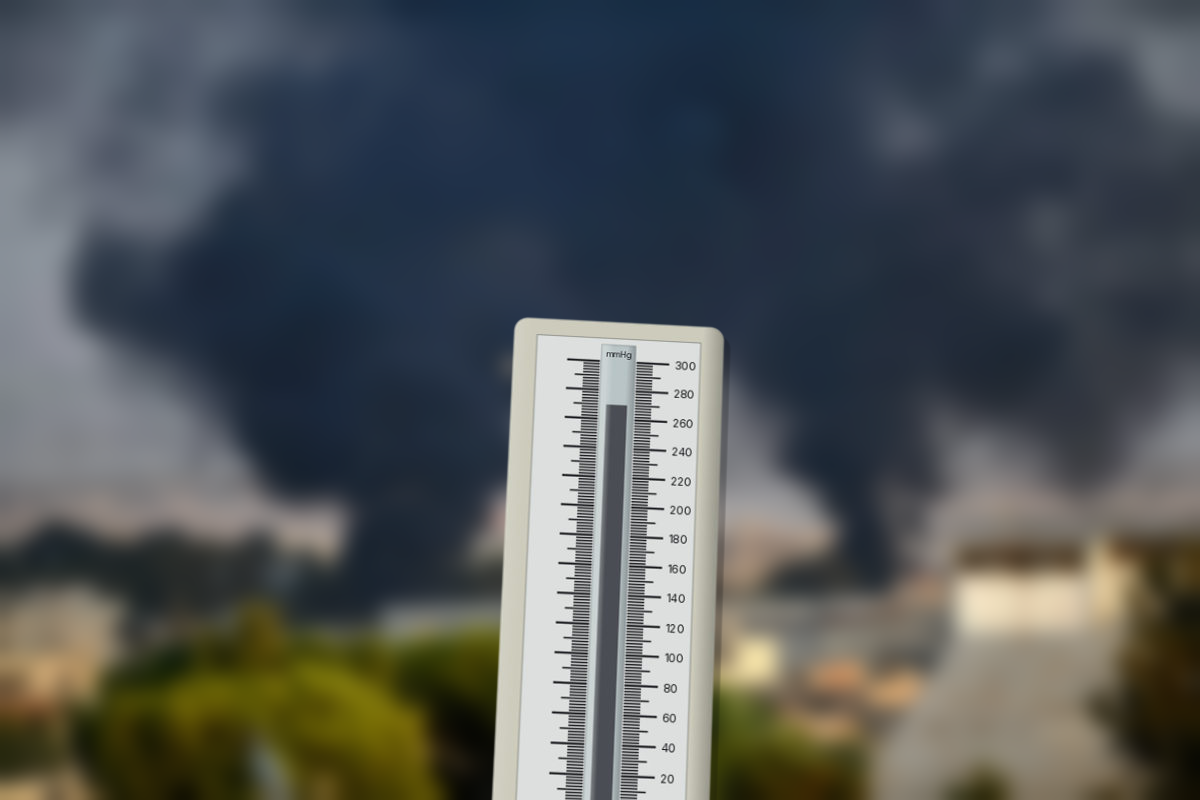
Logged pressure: 270
